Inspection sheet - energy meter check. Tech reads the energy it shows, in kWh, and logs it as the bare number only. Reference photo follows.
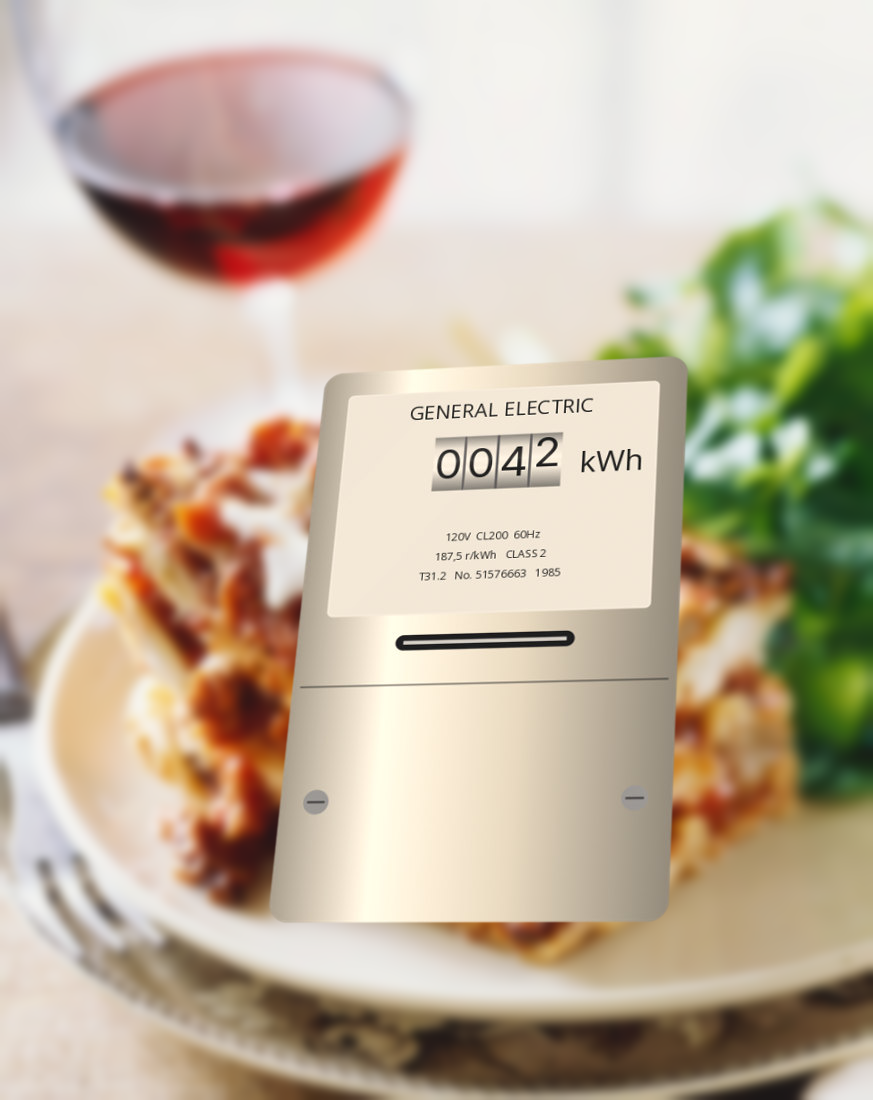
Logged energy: 42
